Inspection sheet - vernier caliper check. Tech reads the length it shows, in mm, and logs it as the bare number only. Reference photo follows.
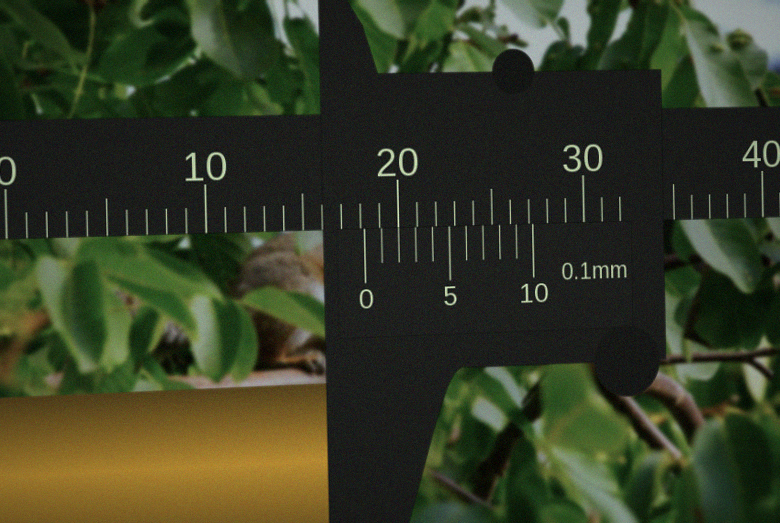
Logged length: 18.2
